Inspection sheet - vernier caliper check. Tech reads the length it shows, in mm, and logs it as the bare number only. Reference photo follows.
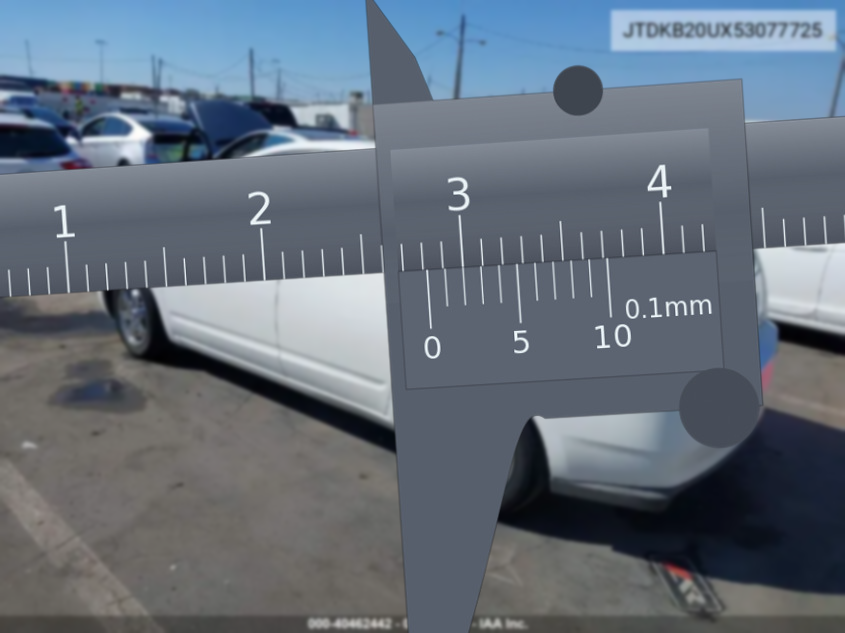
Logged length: 28.2
